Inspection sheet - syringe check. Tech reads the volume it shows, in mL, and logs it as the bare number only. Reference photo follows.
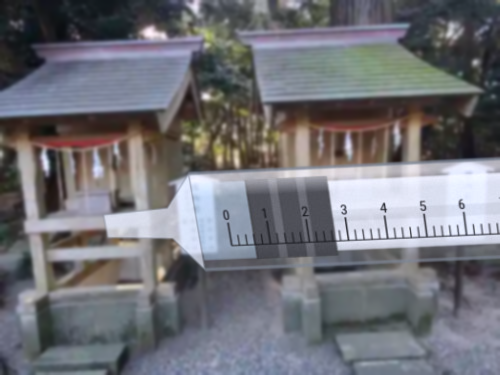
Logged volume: 0.6
